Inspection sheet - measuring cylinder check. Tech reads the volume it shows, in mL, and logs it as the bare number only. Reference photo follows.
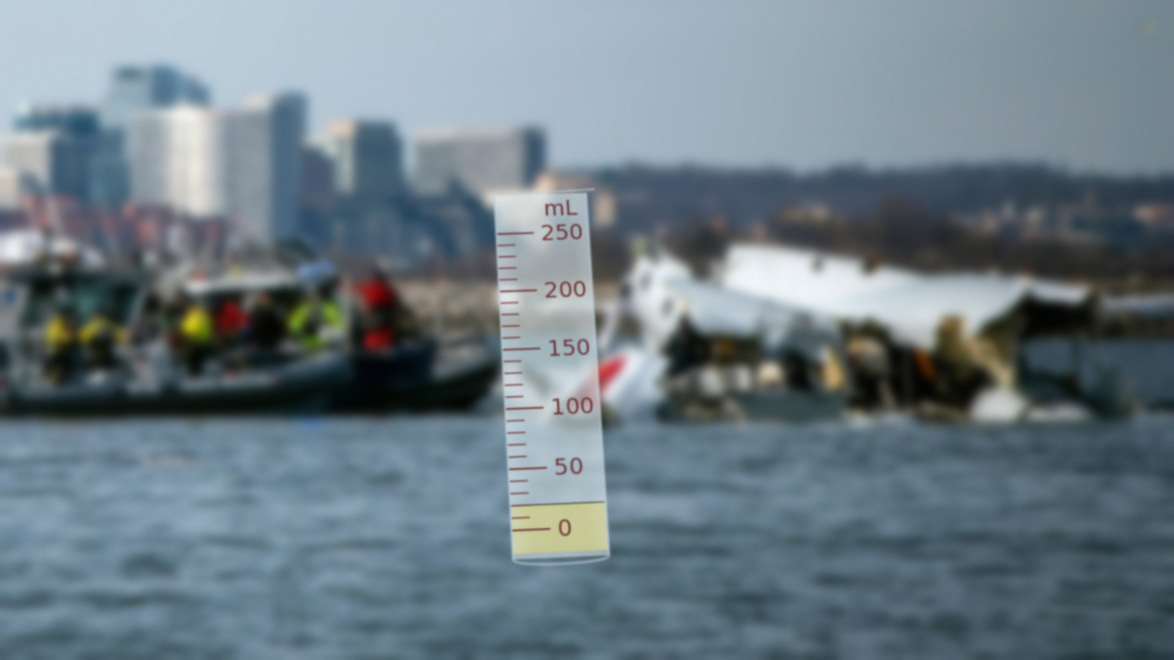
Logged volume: 20
